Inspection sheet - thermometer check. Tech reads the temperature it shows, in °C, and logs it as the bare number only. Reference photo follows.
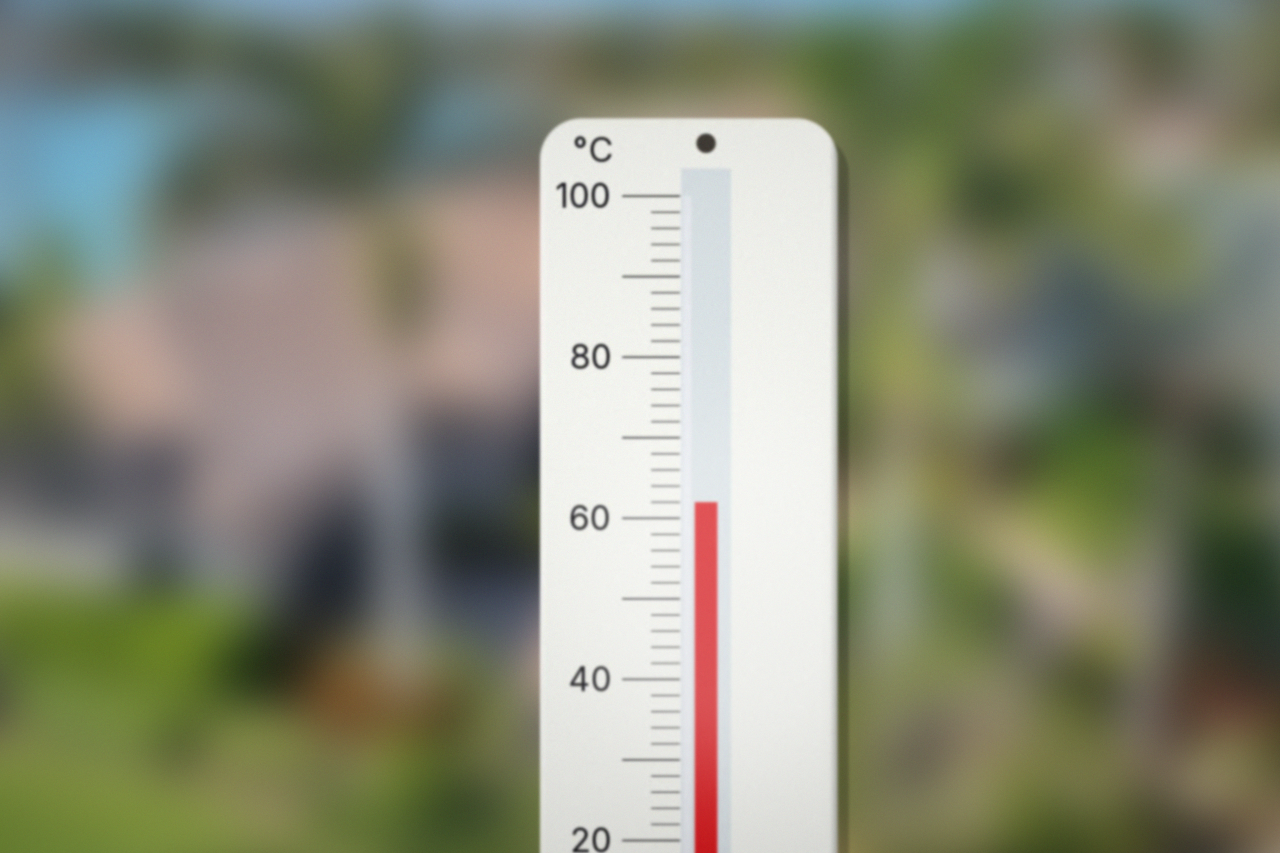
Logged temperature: 62
